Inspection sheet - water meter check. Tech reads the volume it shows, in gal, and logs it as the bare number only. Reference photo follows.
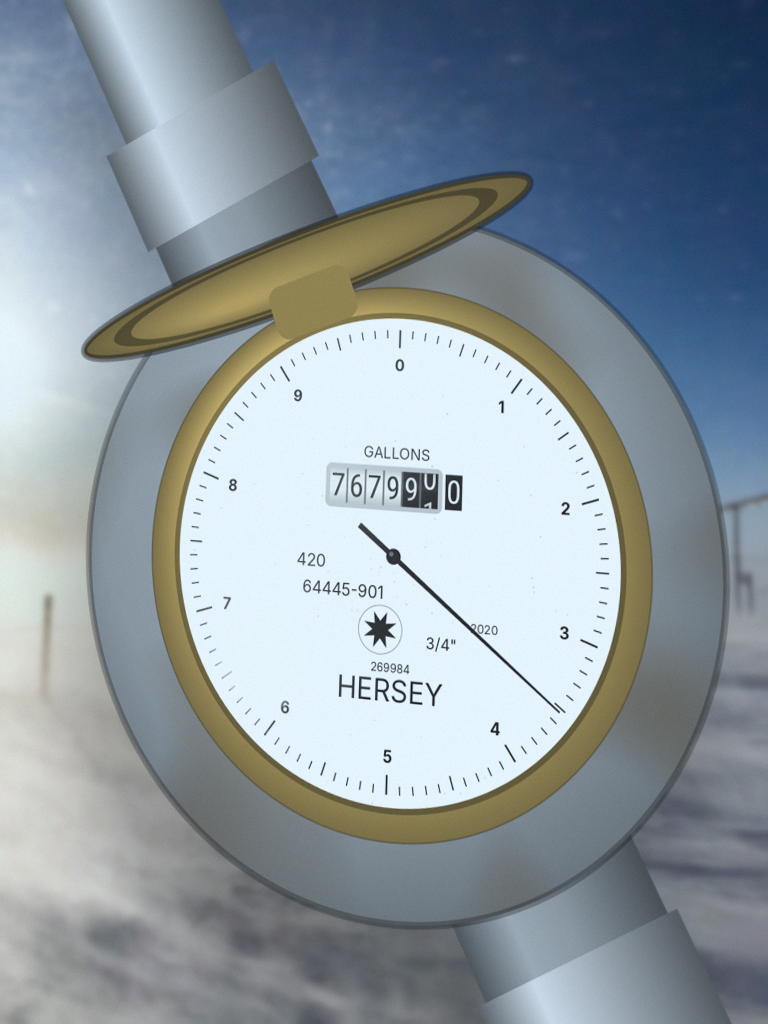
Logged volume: 7679903.5
